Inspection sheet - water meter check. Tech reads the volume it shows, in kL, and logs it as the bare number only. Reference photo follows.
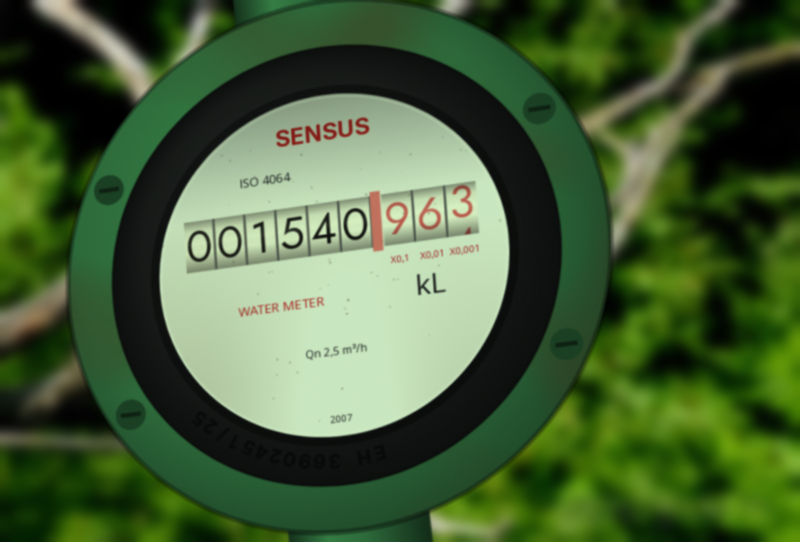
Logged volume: 1540.963
